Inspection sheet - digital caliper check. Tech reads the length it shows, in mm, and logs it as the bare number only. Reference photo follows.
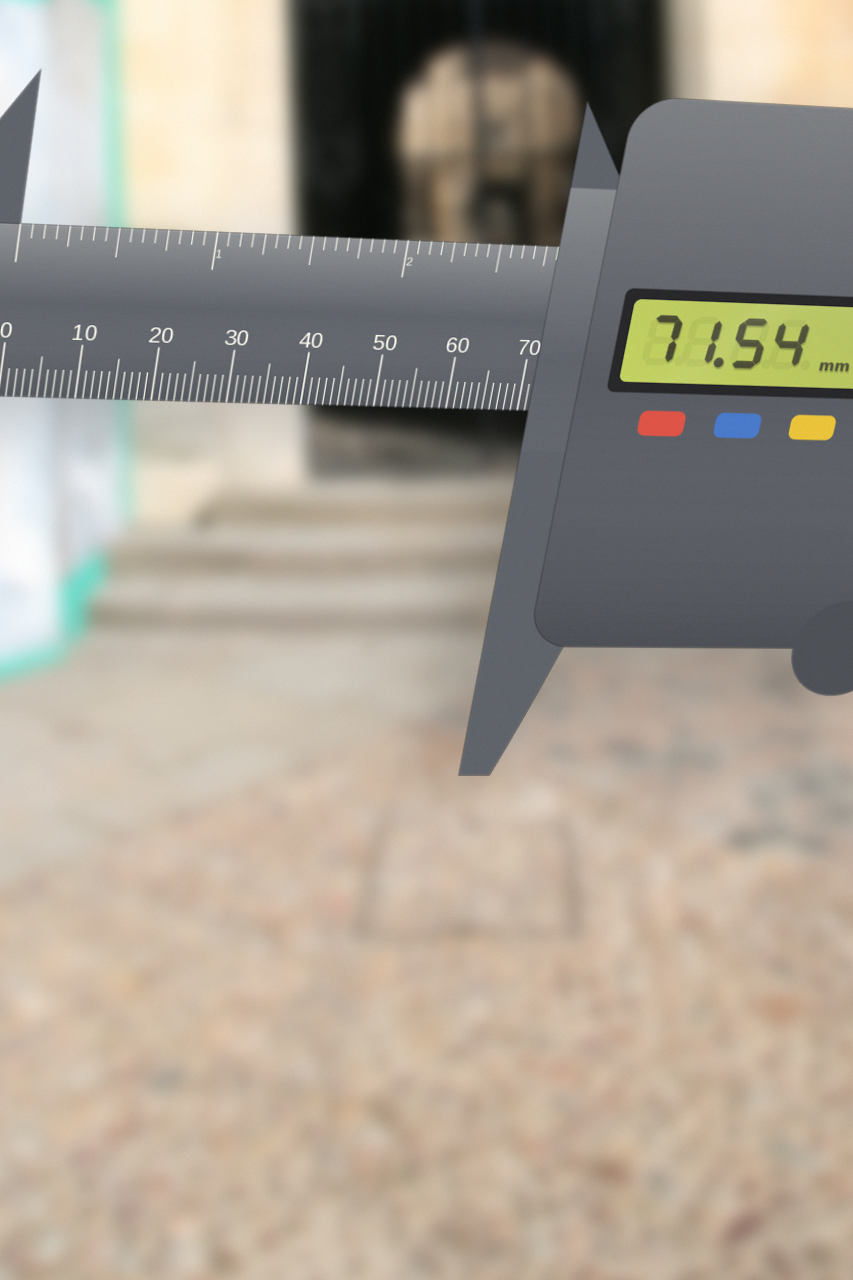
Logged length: 71.54
